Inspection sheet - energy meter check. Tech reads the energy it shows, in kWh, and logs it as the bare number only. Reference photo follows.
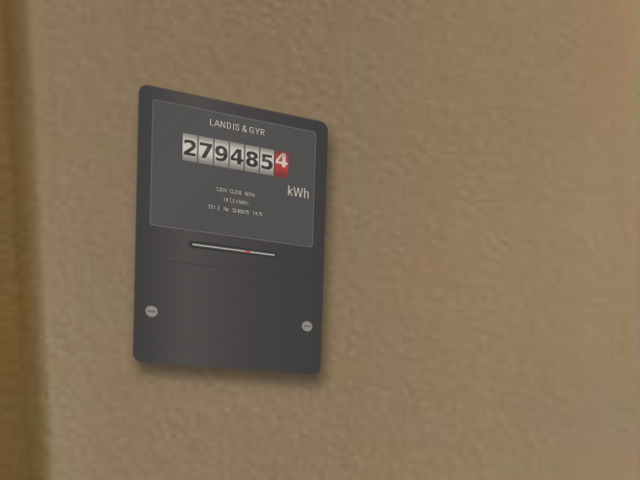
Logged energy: 279485.4
